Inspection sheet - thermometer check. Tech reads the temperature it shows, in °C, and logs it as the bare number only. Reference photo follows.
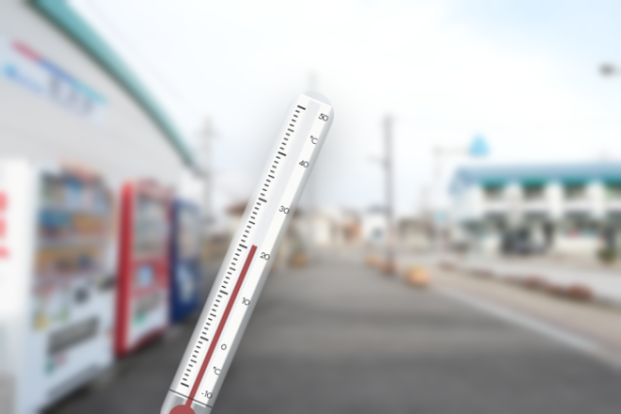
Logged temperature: 21
